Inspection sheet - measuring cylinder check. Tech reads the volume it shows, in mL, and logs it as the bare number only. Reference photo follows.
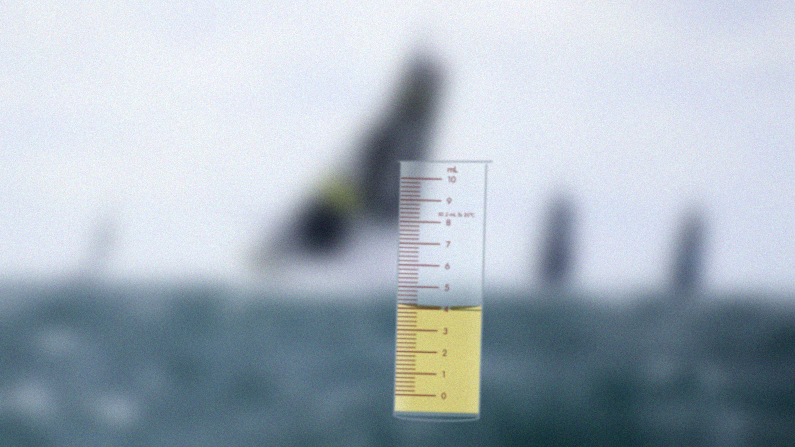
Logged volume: 4
